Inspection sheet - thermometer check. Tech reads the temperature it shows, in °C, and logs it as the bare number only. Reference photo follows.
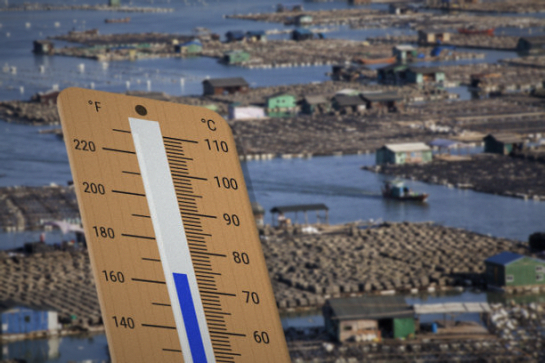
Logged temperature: 74
